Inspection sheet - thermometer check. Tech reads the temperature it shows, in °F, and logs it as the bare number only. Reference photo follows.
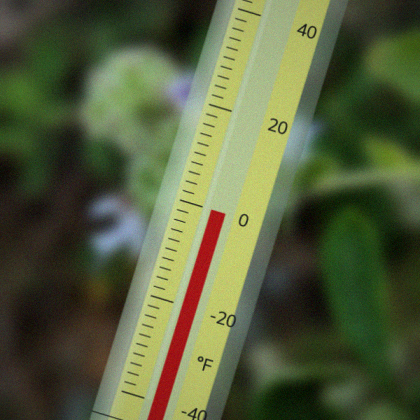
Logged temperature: 0
